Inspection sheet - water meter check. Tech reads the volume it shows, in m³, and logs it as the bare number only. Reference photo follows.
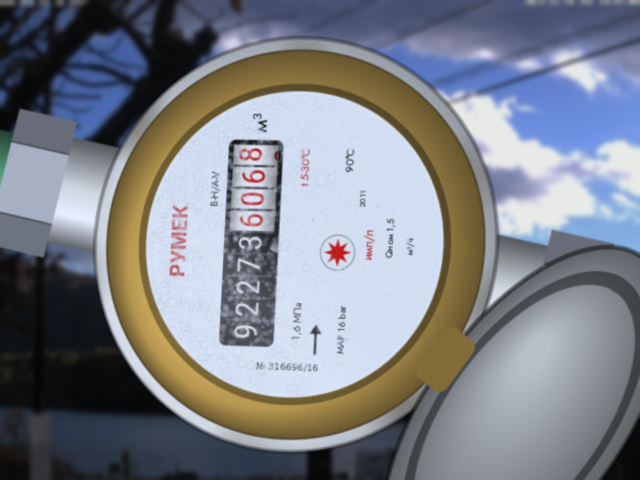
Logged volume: 92273.6068
